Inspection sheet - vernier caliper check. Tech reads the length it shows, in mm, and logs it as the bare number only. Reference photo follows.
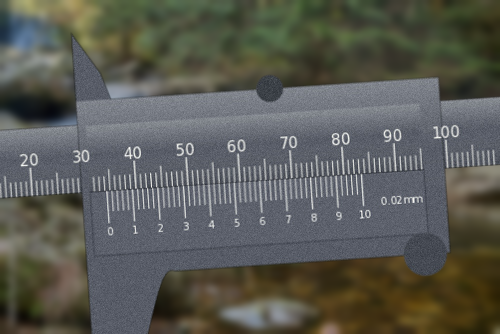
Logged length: 34.4
